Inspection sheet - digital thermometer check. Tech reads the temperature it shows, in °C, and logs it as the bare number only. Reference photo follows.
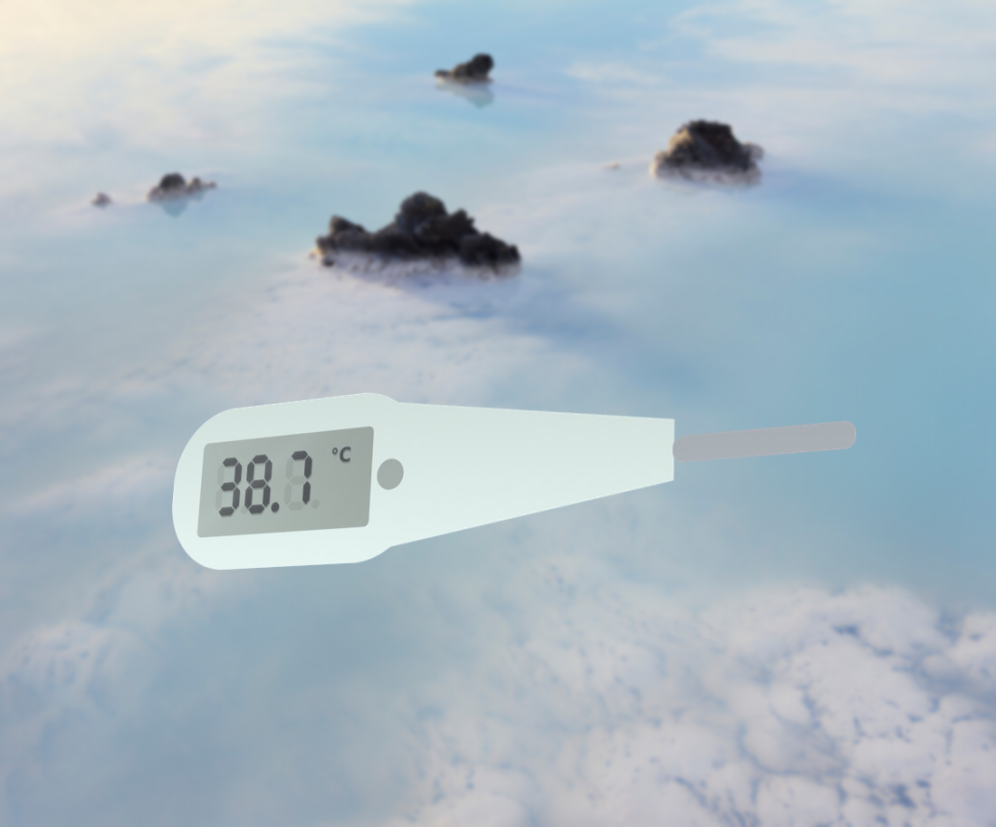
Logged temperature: 38.7
